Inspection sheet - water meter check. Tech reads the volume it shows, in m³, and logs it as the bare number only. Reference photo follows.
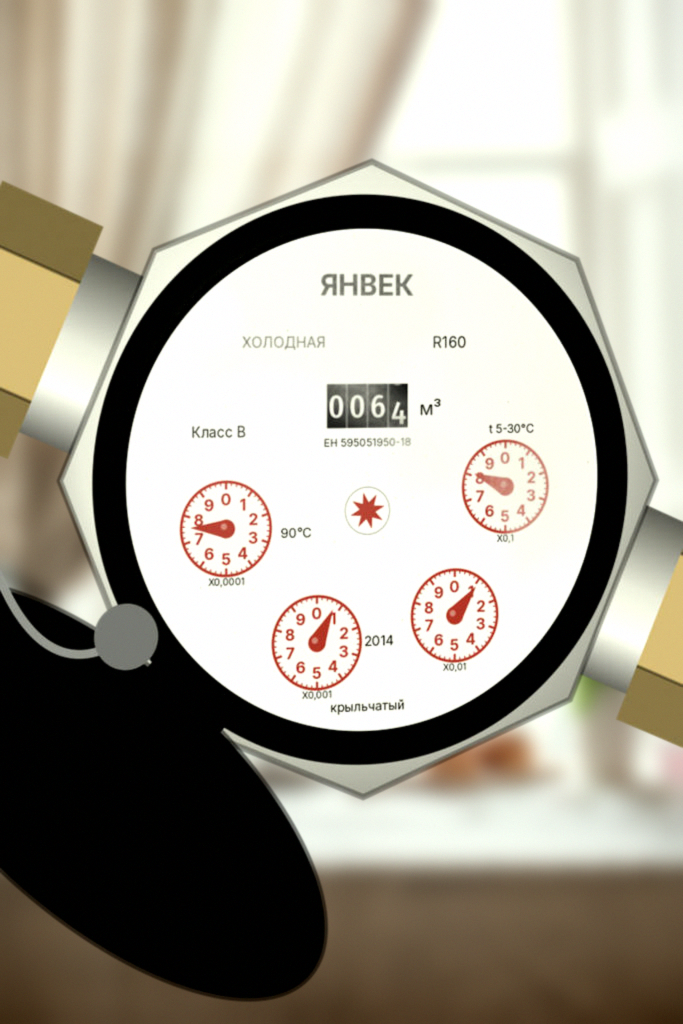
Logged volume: 63.8107
